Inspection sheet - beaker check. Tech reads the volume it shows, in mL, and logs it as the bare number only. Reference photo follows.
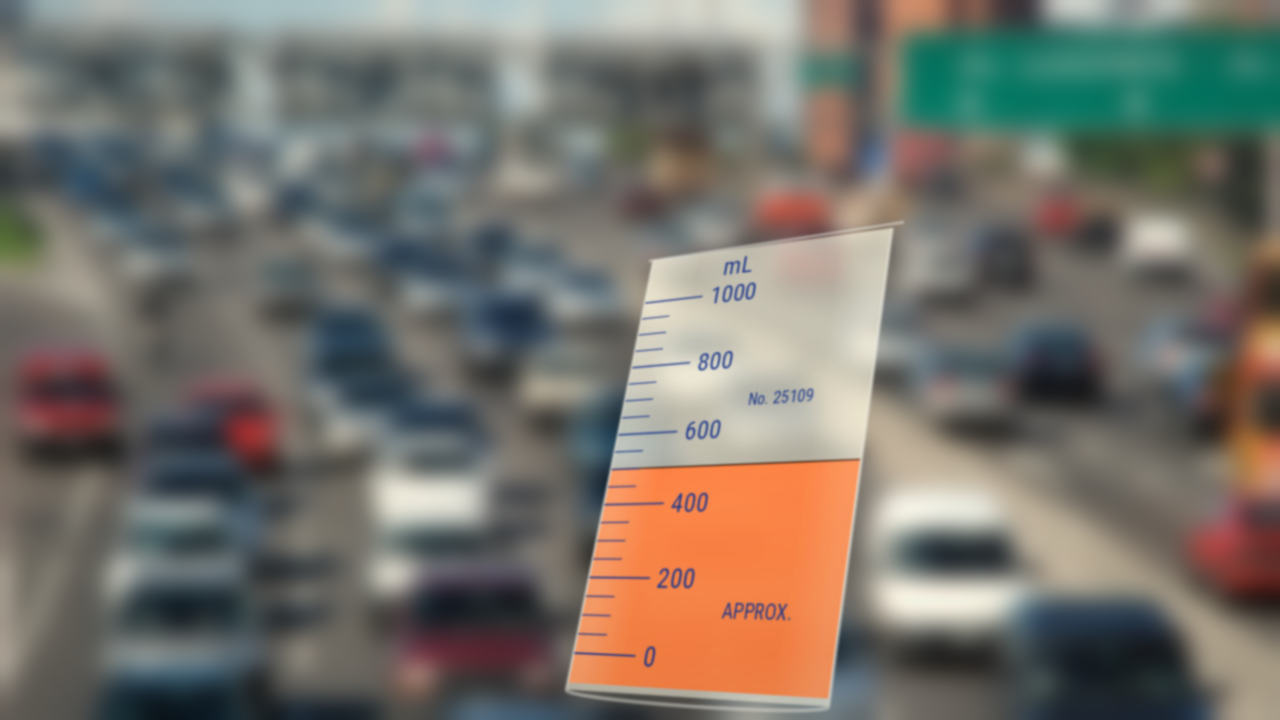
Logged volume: 500
